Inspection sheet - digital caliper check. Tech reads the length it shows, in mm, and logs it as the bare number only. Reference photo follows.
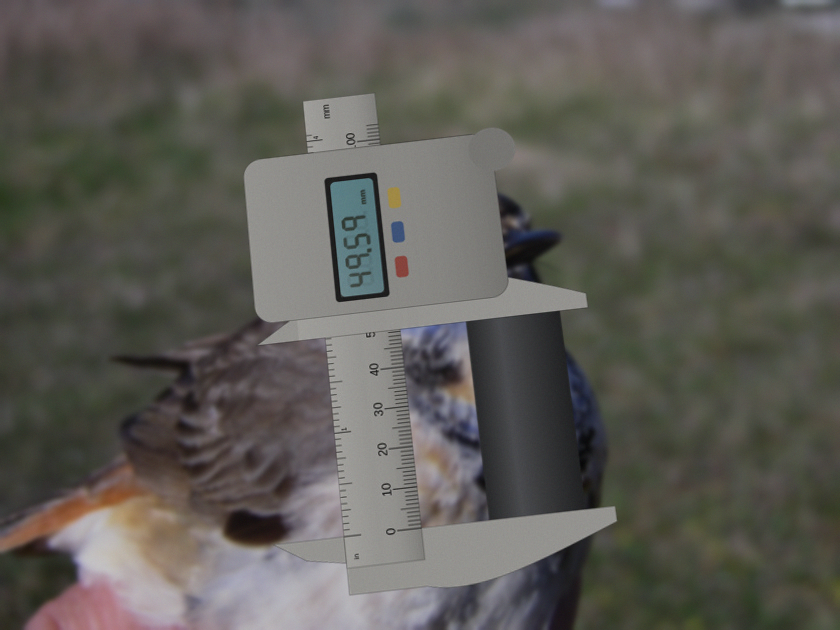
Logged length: 49.59
